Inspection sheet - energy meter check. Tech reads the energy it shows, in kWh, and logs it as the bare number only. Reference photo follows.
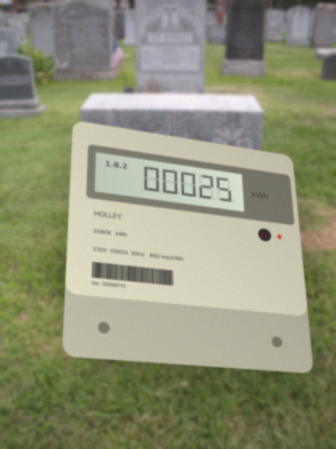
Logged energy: 25
